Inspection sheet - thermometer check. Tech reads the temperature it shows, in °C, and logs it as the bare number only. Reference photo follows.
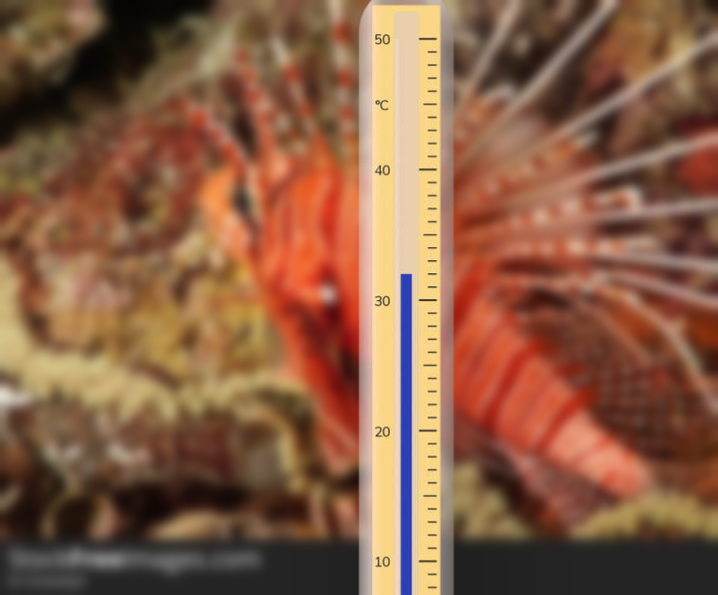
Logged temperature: 32
